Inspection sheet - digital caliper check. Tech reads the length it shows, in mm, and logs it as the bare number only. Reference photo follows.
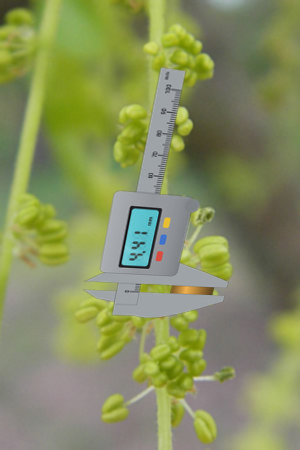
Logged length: 4.41
